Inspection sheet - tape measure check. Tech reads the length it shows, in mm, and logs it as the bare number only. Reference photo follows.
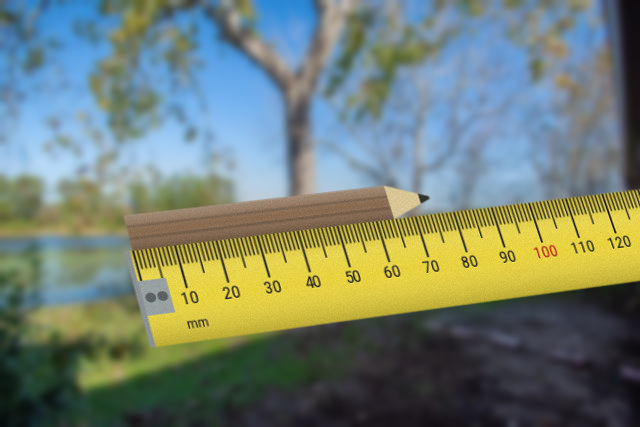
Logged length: 75
